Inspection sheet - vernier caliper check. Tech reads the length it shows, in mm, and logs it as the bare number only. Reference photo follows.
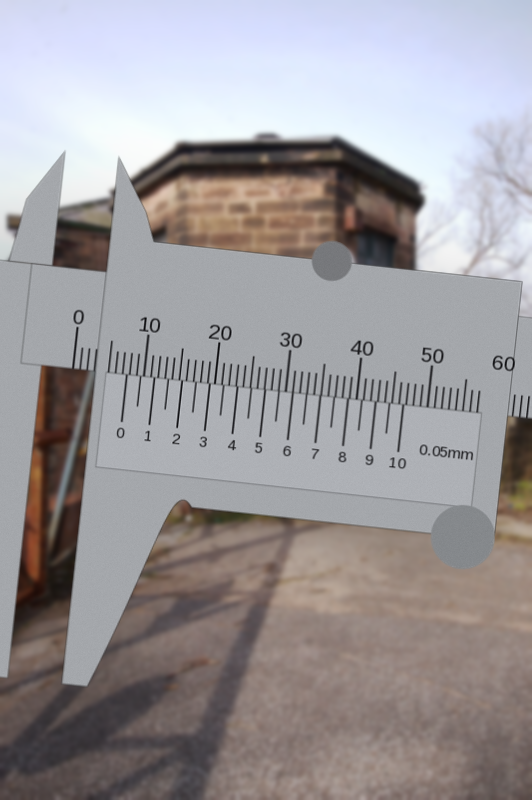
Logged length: 7.6
